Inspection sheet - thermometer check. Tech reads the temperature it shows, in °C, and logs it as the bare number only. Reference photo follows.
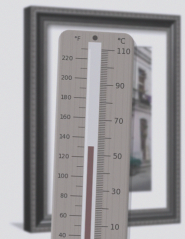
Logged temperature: 55
